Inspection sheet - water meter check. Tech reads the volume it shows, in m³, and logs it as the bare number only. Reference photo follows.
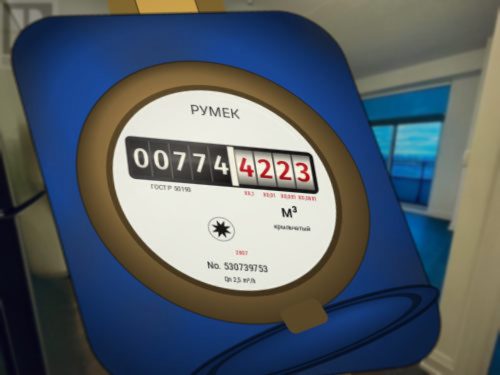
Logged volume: 774.4223
